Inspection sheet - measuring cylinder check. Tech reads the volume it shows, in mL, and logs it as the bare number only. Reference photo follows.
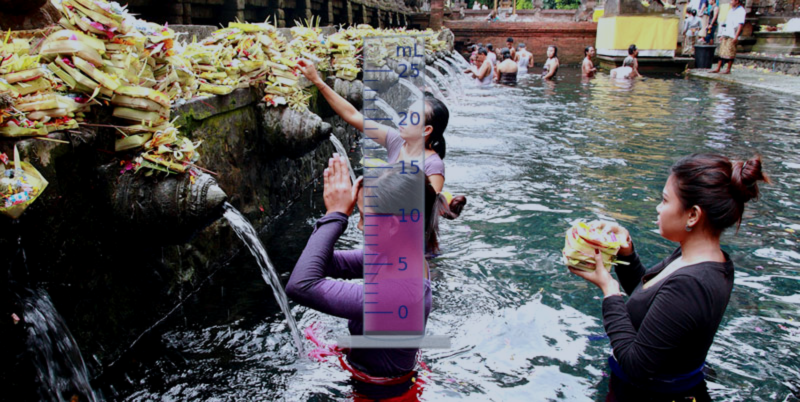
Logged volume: 10
